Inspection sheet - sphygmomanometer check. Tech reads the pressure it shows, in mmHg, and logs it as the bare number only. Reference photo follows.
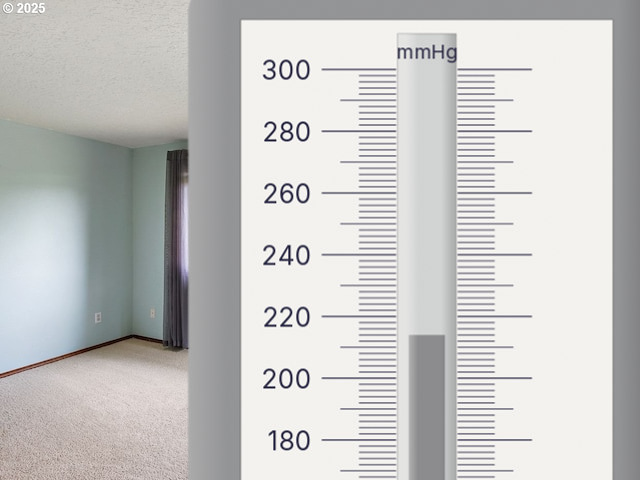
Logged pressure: 214
